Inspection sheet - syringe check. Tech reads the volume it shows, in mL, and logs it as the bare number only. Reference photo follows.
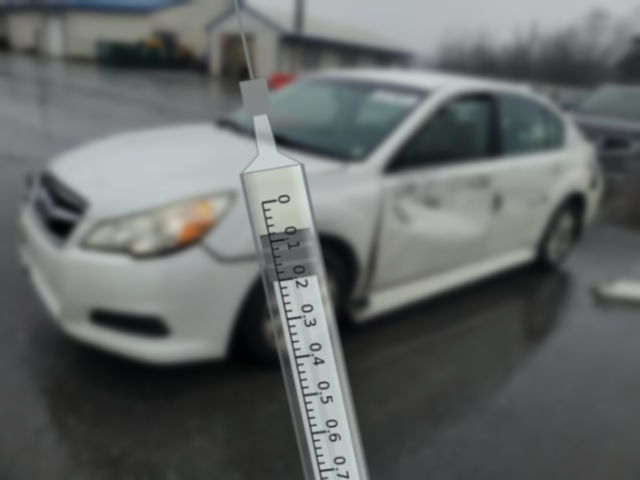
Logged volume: 0.08
